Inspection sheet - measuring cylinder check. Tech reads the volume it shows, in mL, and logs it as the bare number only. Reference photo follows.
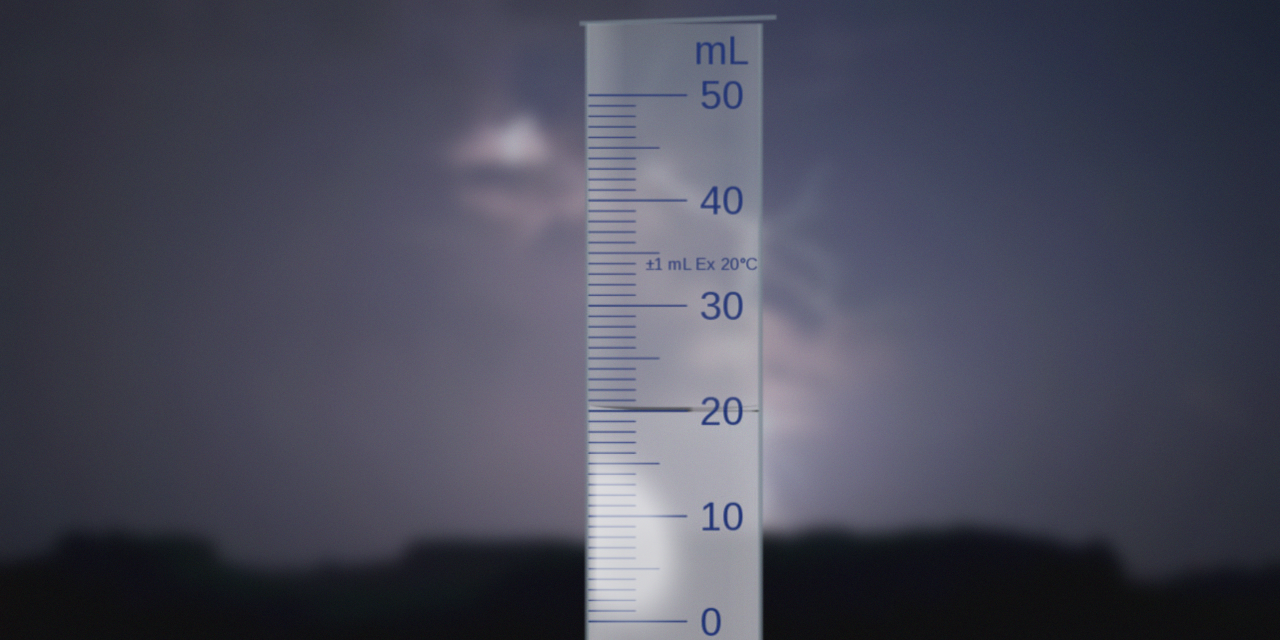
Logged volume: 20
